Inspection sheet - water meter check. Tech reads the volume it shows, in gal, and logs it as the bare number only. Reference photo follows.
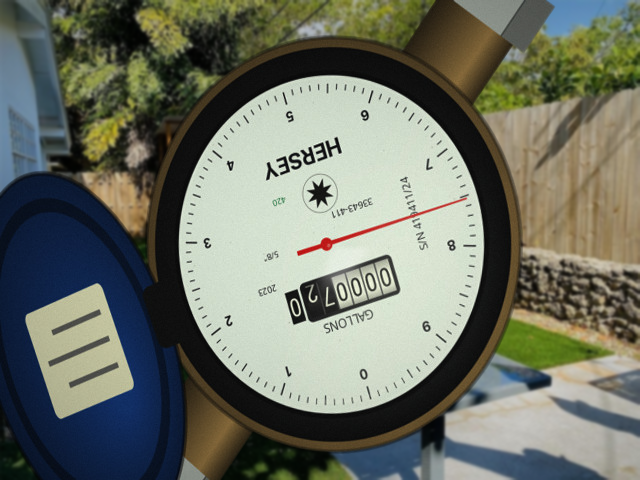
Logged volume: 717.5
